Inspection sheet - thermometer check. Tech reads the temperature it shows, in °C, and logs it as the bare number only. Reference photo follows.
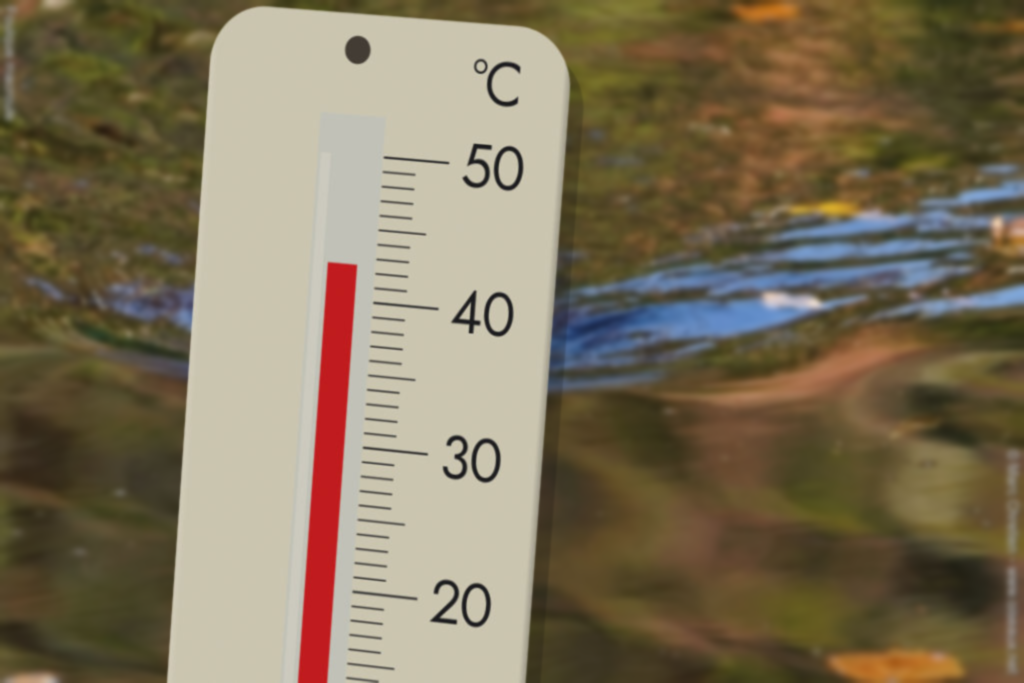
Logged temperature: 42.5
